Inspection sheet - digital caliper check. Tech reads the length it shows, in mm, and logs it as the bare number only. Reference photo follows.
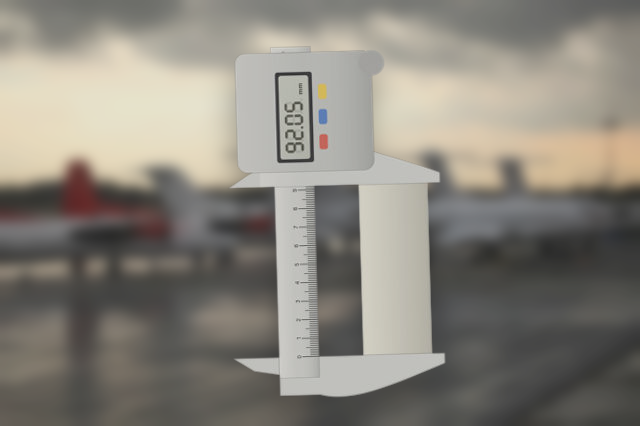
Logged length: 92.05
